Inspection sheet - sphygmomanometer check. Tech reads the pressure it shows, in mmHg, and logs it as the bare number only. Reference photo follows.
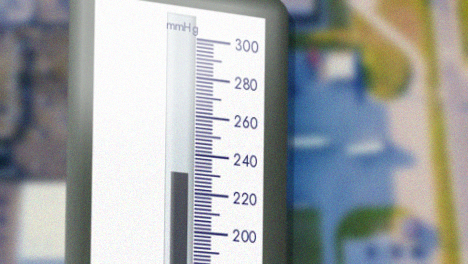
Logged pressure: 230
